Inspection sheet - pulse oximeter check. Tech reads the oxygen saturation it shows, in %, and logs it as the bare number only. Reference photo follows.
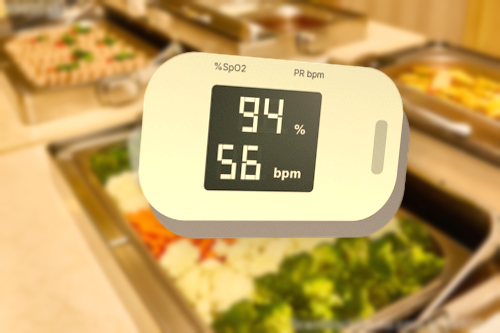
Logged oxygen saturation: 94
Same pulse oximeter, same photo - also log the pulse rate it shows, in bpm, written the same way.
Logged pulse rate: 56
